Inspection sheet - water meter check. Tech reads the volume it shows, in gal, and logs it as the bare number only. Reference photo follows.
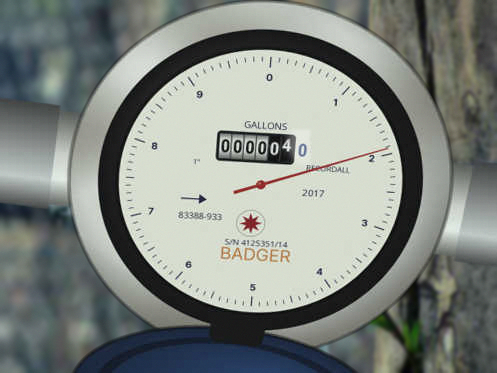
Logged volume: 41.9
